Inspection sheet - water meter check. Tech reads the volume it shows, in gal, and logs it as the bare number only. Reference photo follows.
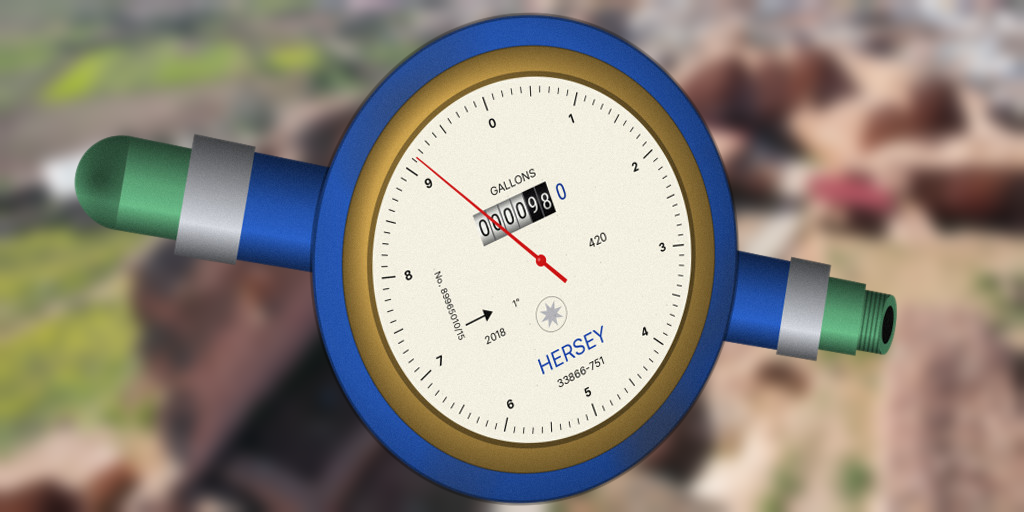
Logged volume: 979.1
